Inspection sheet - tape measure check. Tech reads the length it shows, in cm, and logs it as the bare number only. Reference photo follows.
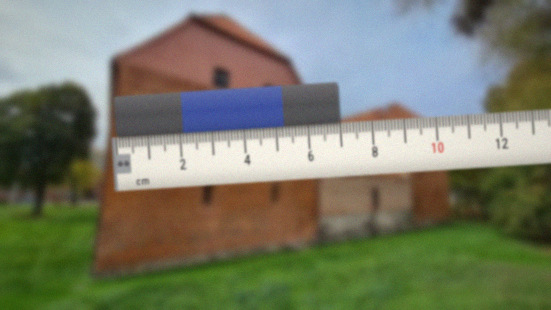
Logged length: 7
